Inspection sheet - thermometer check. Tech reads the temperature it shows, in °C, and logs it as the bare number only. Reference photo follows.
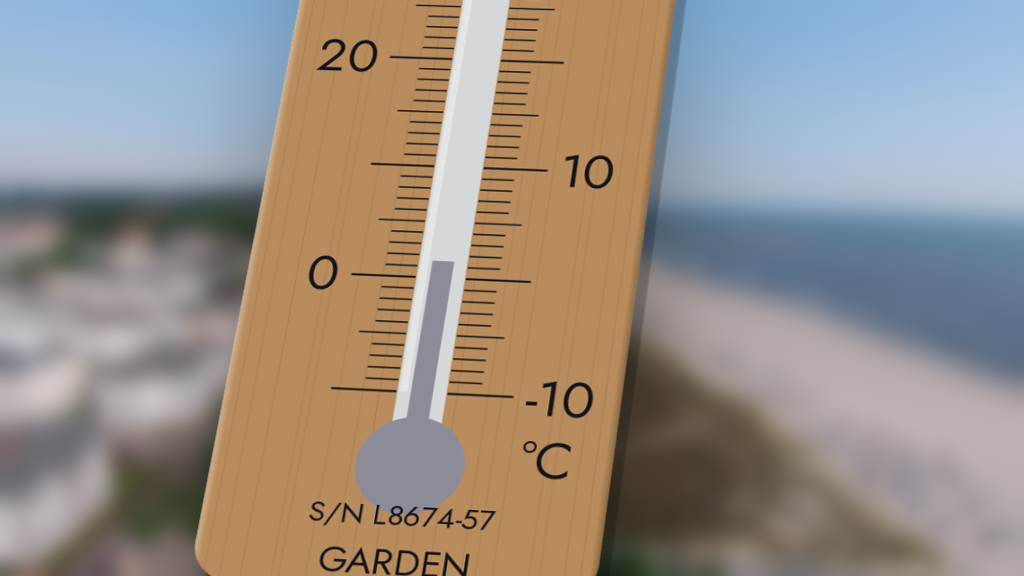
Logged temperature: 1.5
